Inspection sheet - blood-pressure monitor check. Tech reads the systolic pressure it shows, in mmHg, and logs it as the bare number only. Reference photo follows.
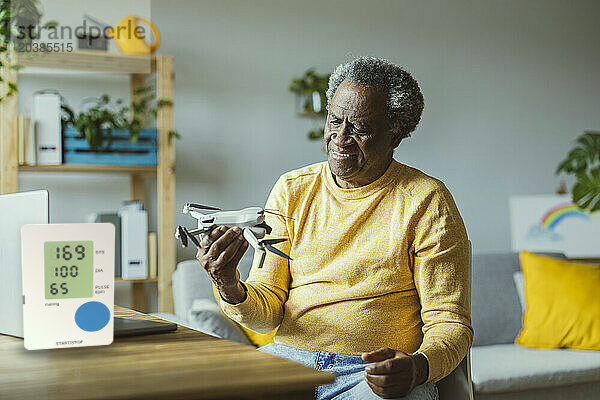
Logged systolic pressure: 169
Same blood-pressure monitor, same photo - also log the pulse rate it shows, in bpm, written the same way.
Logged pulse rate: 65
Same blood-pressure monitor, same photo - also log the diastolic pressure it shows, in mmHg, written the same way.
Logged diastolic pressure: 100
